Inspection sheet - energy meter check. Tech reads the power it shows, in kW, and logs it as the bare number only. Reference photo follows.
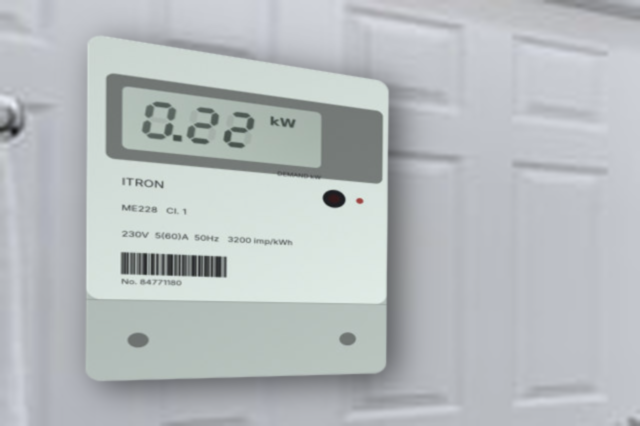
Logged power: 0.22
